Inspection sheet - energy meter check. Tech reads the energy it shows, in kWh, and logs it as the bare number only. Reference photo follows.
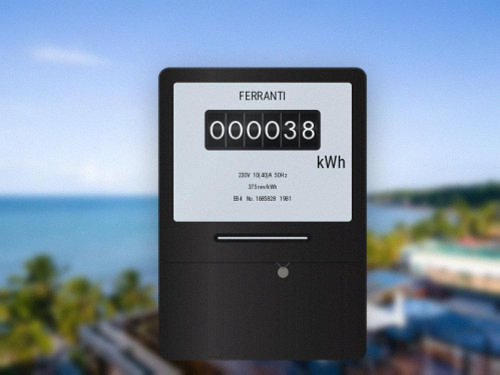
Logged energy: 38
